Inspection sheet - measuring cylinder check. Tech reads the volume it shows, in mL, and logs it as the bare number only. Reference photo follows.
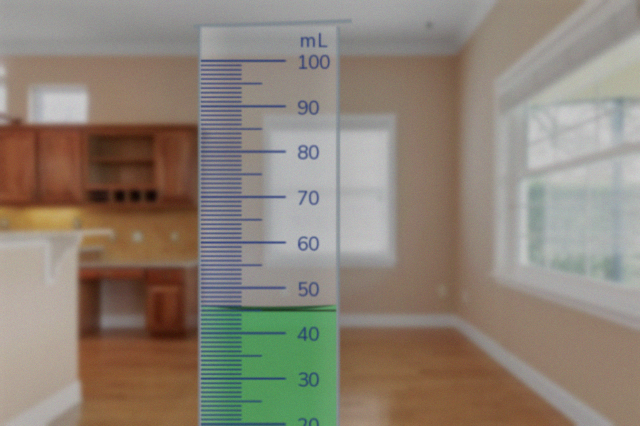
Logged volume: 45
